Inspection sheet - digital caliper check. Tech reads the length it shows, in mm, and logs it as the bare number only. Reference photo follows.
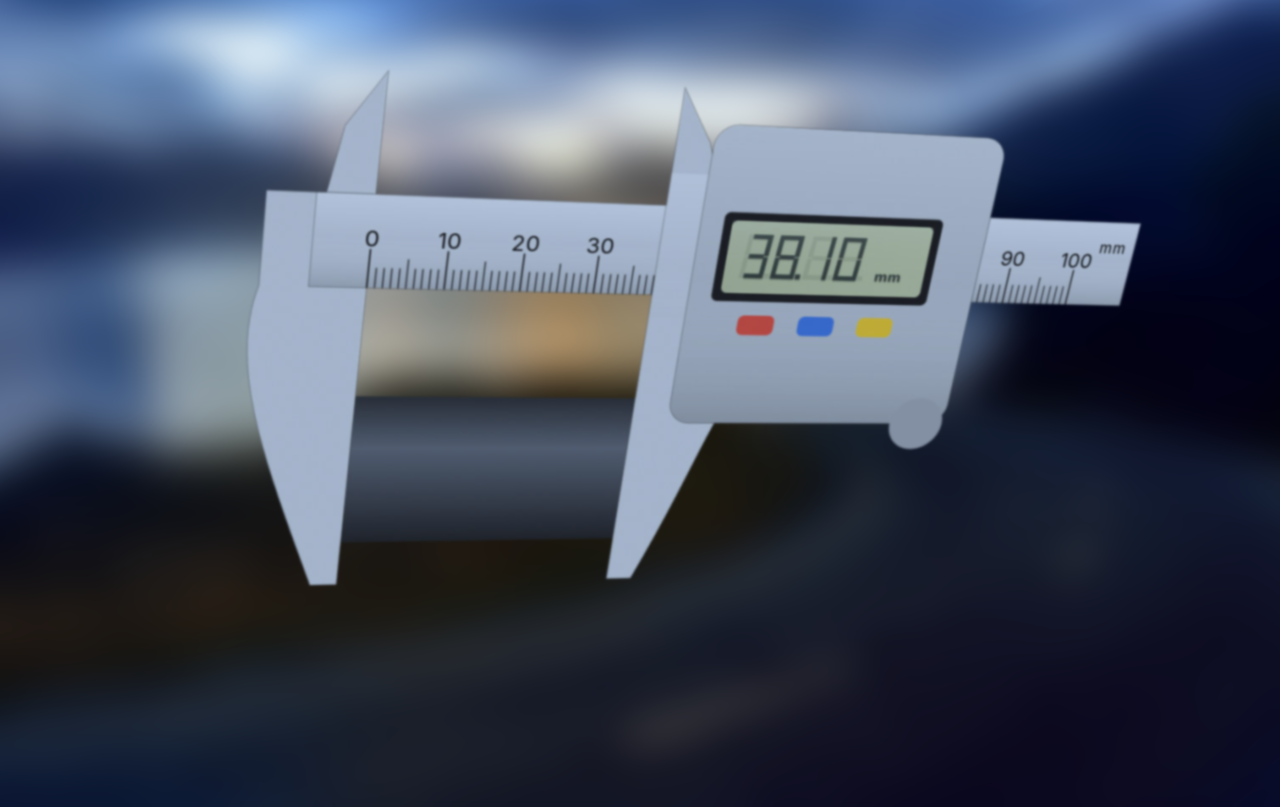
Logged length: 38.10
